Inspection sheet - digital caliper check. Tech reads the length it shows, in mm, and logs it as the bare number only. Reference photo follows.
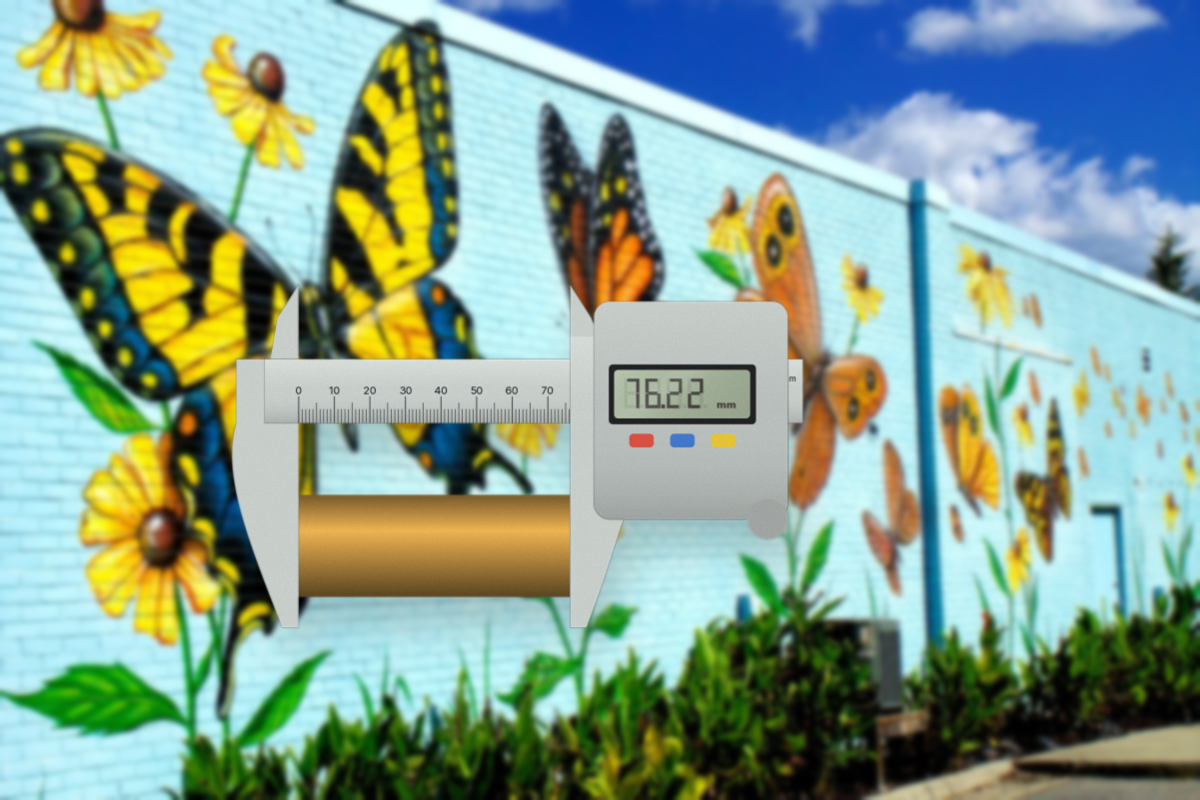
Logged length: 76.22
